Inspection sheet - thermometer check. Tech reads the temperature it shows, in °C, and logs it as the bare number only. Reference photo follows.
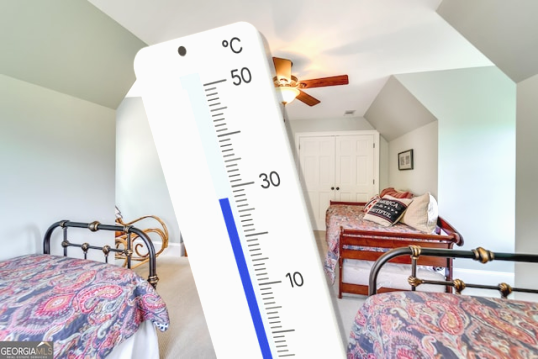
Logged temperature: 28
